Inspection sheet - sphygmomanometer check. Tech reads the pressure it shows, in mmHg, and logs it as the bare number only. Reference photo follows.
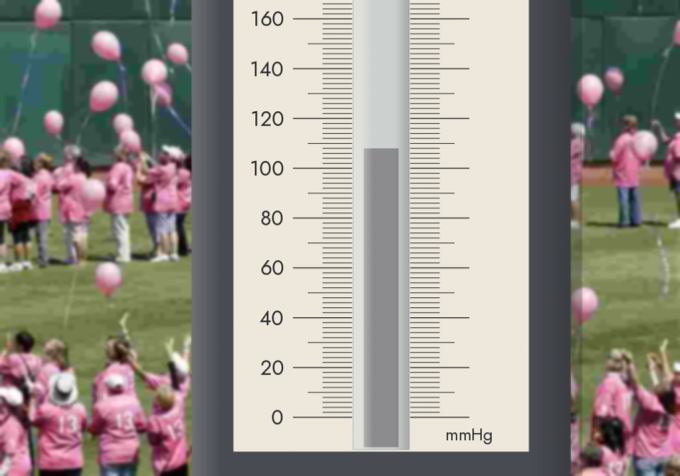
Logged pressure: 108
